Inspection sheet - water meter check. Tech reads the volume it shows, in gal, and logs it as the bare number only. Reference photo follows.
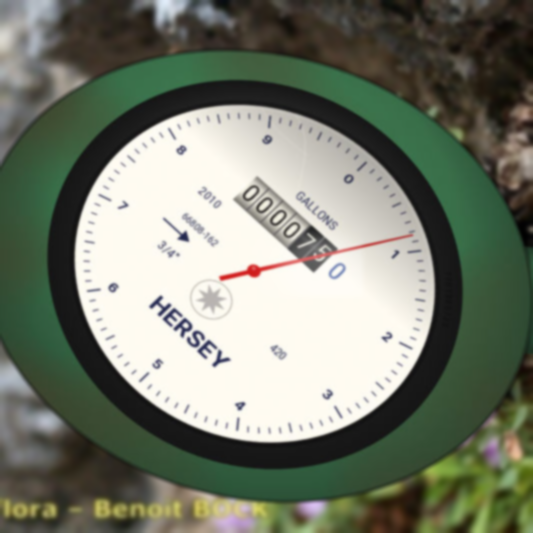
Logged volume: 750.8
